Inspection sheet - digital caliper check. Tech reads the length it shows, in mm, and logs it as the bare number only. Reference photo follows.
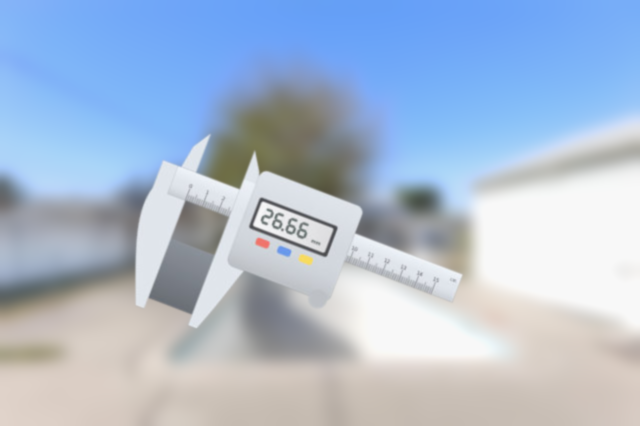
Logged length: 26.66
